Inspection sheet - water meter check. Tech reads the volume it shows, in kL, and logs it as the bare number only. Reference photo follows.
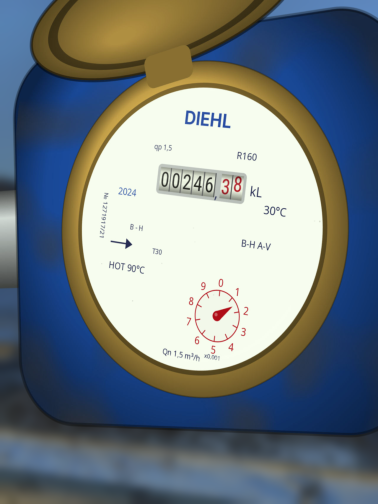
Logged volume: 246.381
